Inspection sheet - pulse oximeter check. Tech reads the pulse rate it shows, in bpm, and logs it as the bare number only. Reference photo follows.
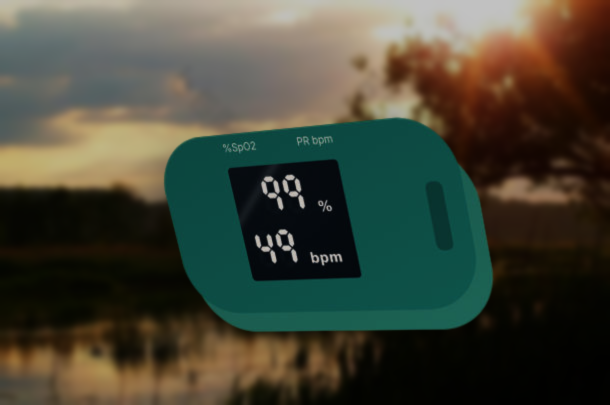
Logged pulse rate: 49
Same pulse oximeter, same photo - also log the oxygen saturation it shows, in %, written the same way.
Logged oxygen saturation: 99
